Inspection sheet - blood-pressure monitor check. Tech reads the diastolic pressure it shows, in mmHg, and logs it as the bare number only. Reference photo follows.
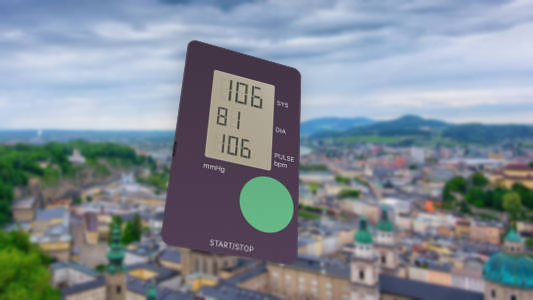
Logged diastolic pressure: 81
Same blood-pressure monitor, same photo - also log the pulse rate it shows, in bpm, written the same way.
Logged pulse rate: 106
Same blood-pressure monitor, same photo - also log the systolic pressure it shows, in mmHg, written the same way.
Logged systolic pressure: 106
